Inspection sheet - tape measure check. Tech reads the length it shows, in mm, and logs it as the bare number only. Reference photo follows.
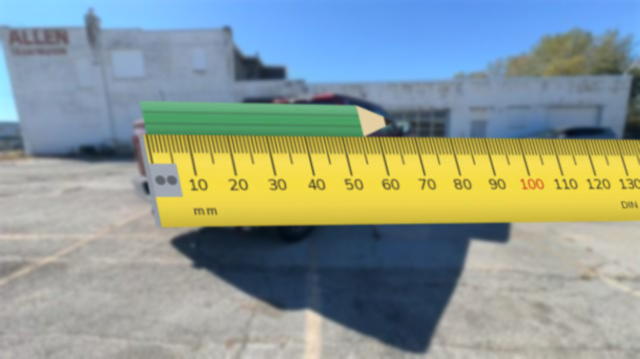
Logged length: 65
